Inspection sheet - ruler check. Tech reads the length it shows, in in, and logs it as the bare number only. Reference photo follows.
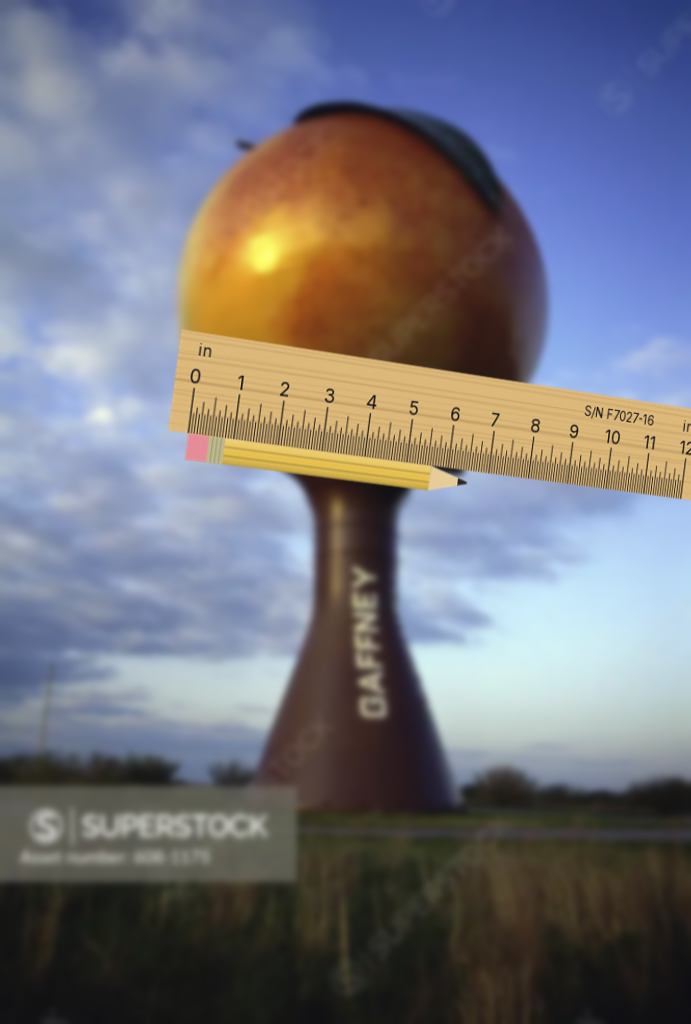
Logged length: 6.5
